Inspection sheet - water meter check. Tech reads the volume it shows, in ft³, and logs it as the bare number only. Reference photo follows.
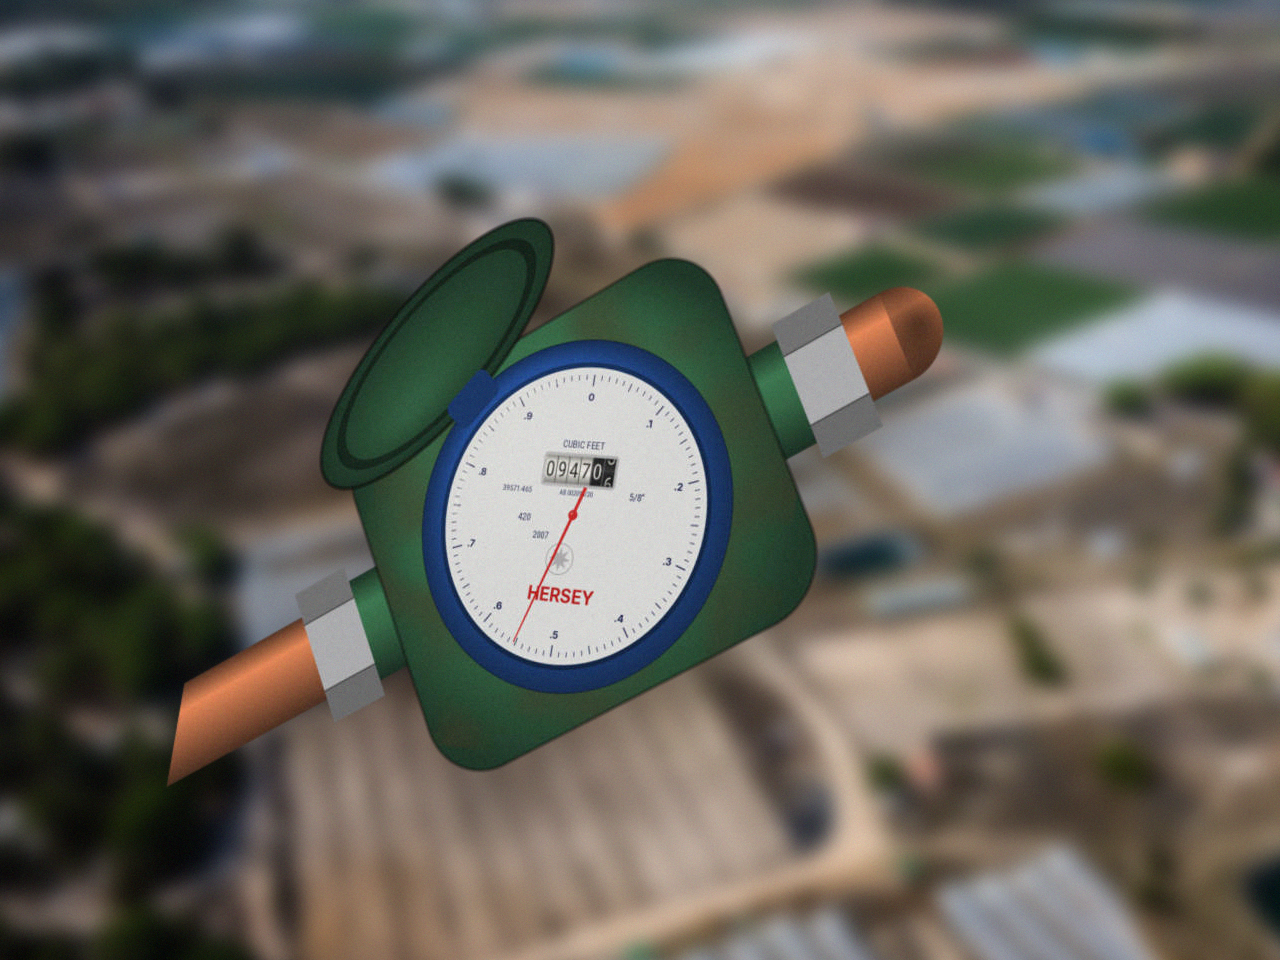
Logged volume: 94705.55
